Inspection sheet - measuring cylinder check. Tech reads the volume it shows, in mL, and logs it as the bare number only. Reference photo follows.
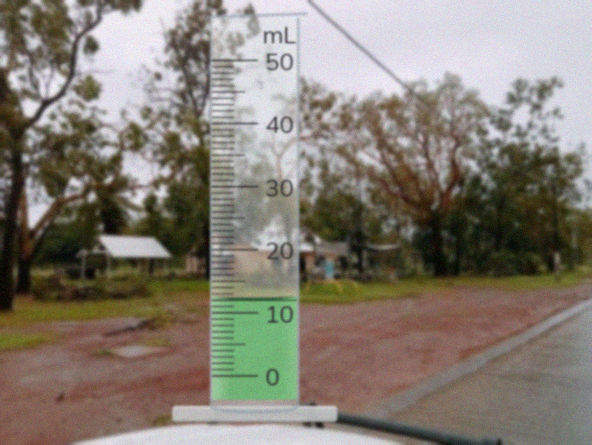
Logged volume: 12
